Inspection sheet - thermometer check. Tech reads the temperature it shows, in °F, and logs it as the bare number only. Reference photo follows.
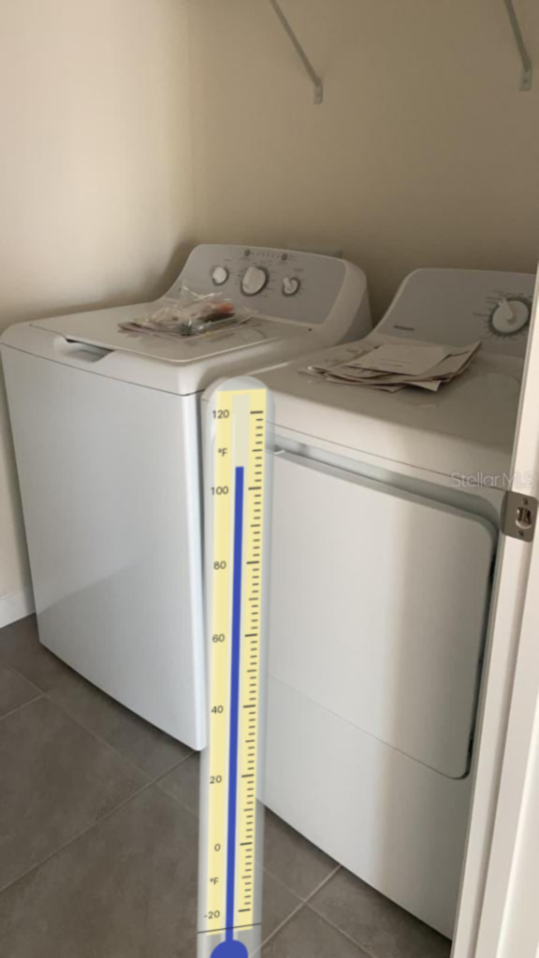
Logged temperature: 106
